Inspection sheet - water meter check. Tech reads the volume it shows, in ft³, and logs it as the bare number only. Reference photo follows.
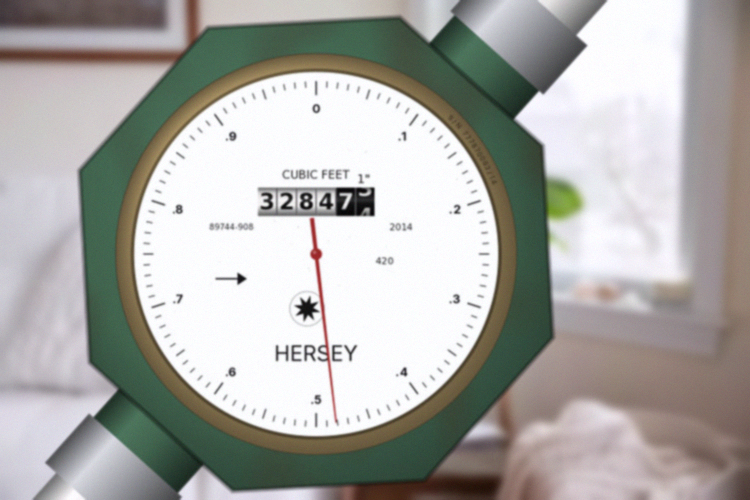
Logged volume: 328473.48
